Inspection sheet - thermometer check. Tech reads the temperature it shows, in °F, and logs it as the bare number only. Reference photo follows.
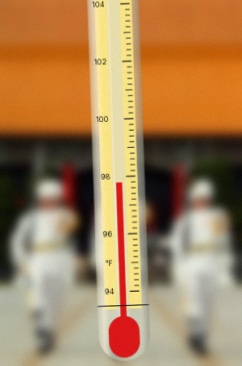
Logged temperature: 97.8
